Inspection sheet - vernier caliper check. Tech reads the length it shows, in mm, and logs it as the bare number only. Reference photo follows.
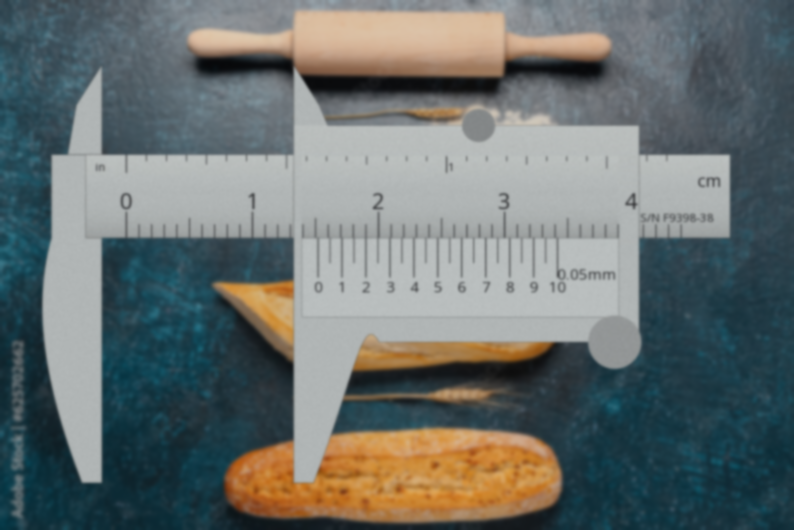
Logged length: 15.2
